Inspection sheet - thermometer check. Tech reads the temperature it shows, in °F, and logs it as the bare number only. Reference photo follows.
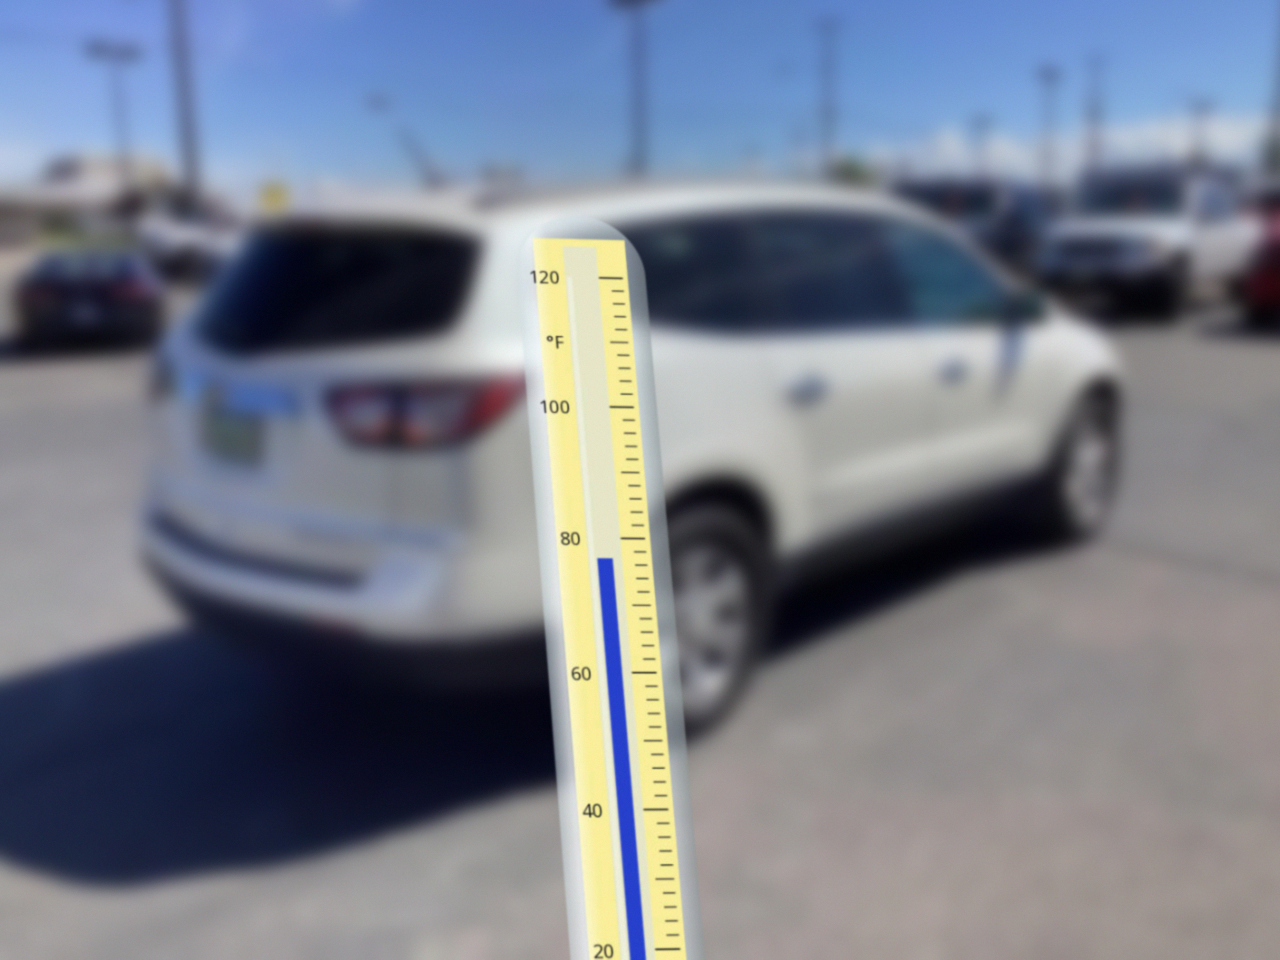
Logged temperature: 77
